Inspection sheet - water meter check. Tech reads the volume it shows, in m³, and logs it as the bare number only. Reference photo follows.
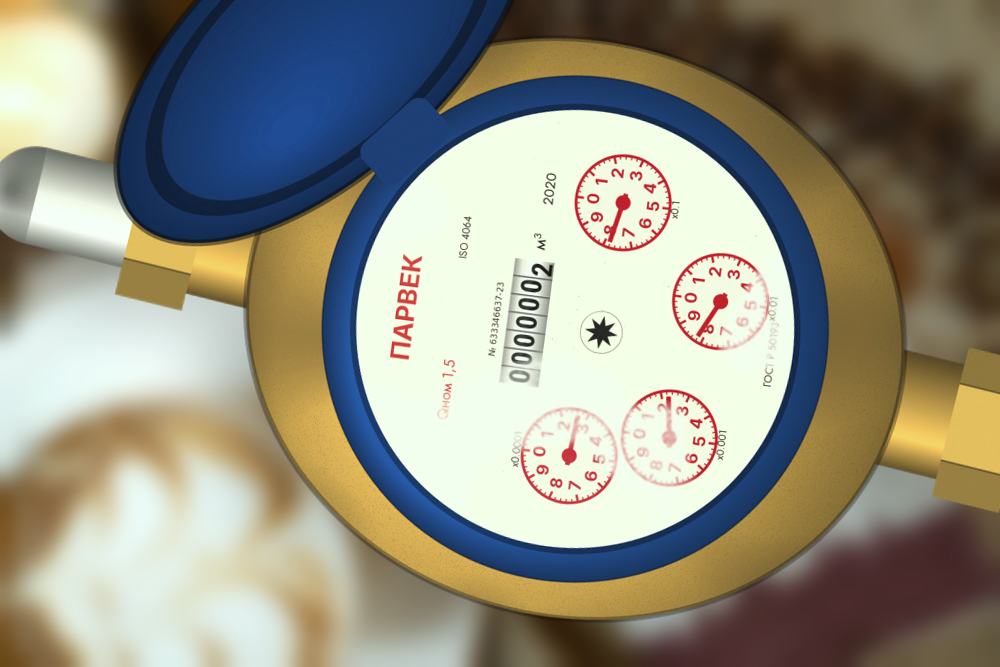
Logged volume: 1.7822
